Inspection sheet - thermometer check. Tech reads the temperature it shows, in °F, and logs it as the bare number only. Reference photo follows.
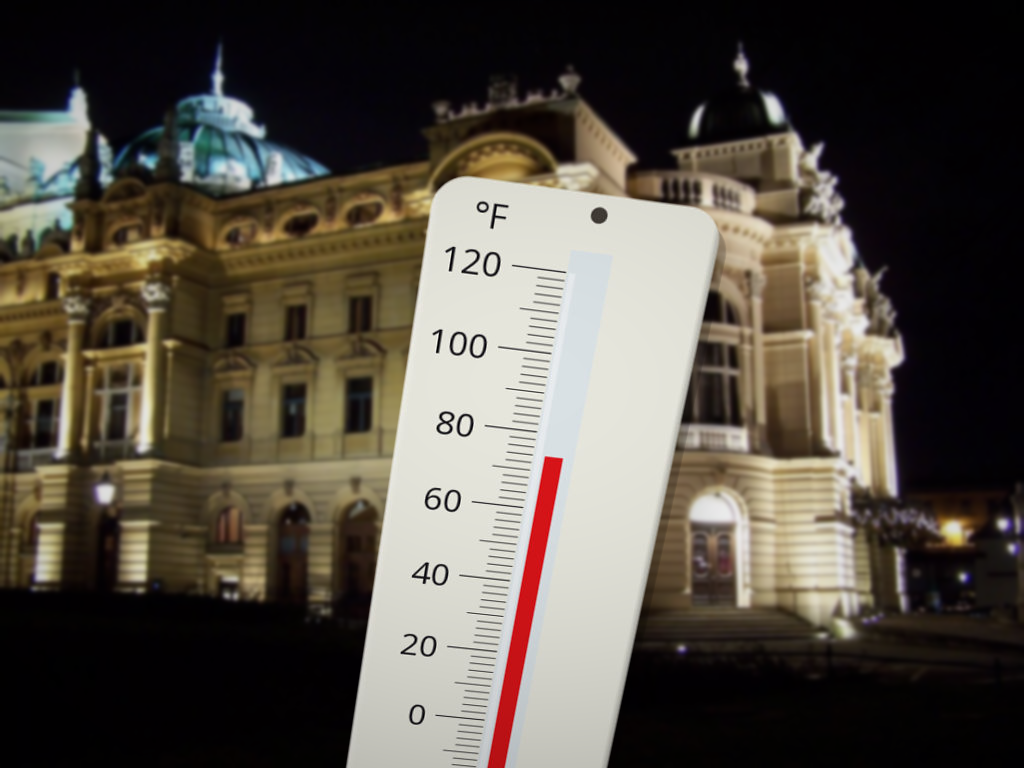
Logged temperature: 74
